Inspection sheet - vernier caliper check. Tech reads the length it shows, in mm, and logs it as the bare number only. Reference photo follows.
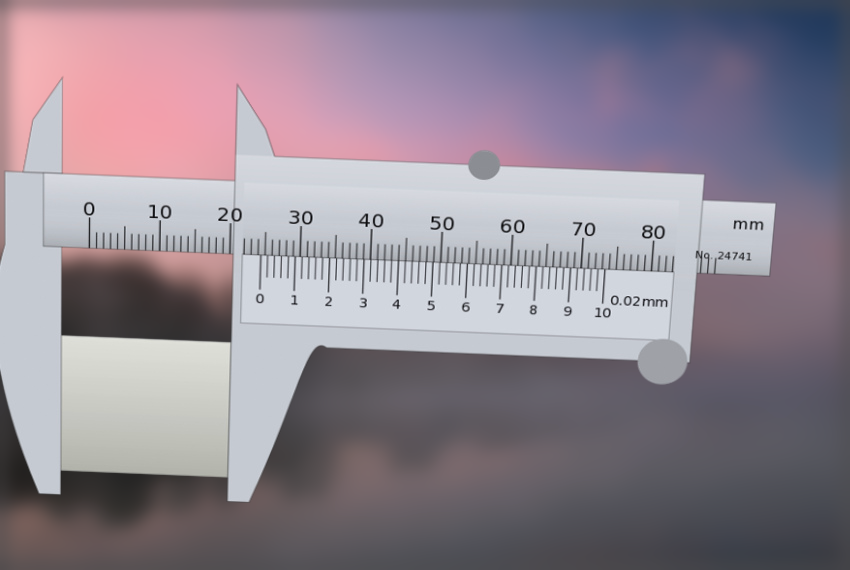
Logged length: 24.4
